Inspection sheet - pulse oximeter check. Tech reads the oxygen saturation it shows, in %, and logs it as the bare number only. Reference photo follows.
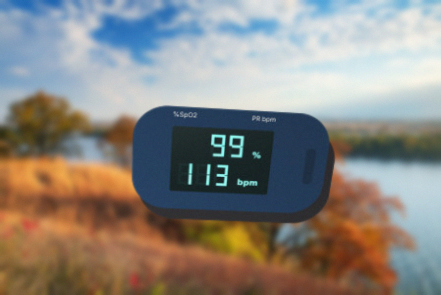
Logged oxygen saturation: 99
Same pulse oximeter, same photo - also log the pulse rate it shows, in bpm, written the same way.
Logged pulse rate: 113
